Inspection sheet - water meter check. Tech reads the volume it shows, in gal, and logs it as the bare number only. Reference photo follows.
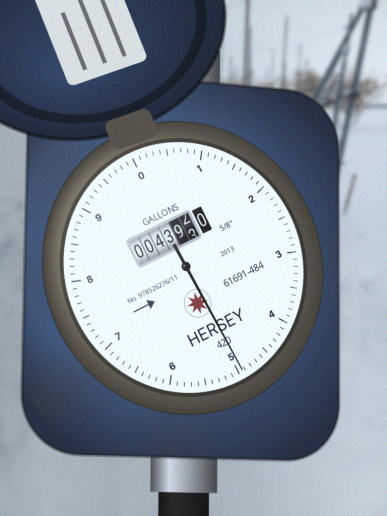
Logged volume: 43924.9
